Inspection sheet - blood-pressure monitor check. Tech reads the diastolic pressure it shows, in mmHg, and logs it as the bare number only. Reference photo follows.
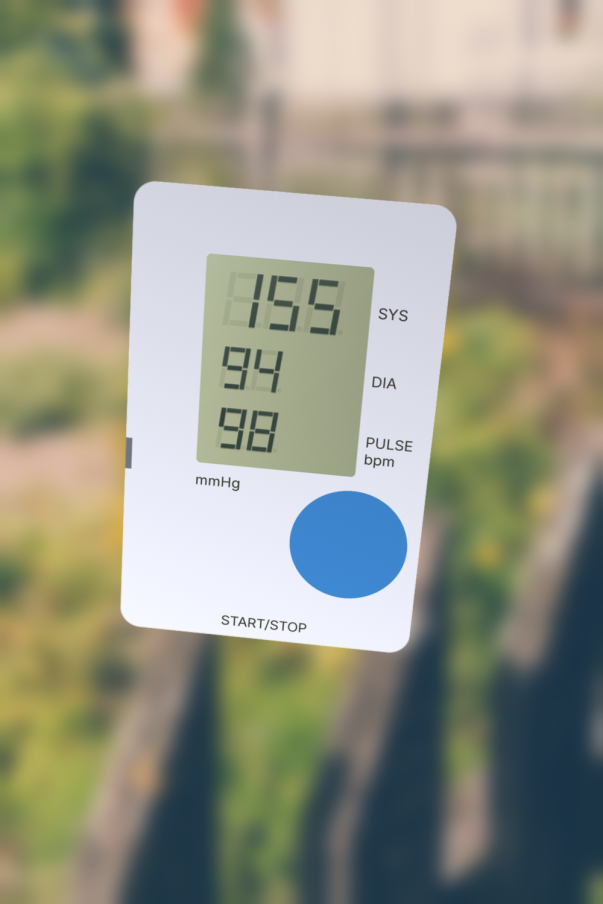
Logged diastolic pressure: 94
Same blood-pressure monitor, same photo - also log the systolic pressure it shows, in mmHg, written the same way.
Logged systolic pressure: 155
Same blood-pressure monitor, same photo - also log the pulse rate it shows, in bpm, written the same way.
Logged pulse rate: 98
